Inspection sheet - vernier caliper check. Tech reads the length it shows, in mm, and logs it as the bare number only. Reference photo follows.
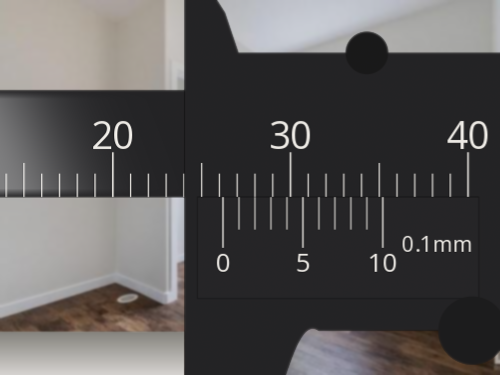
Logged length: 26.2
